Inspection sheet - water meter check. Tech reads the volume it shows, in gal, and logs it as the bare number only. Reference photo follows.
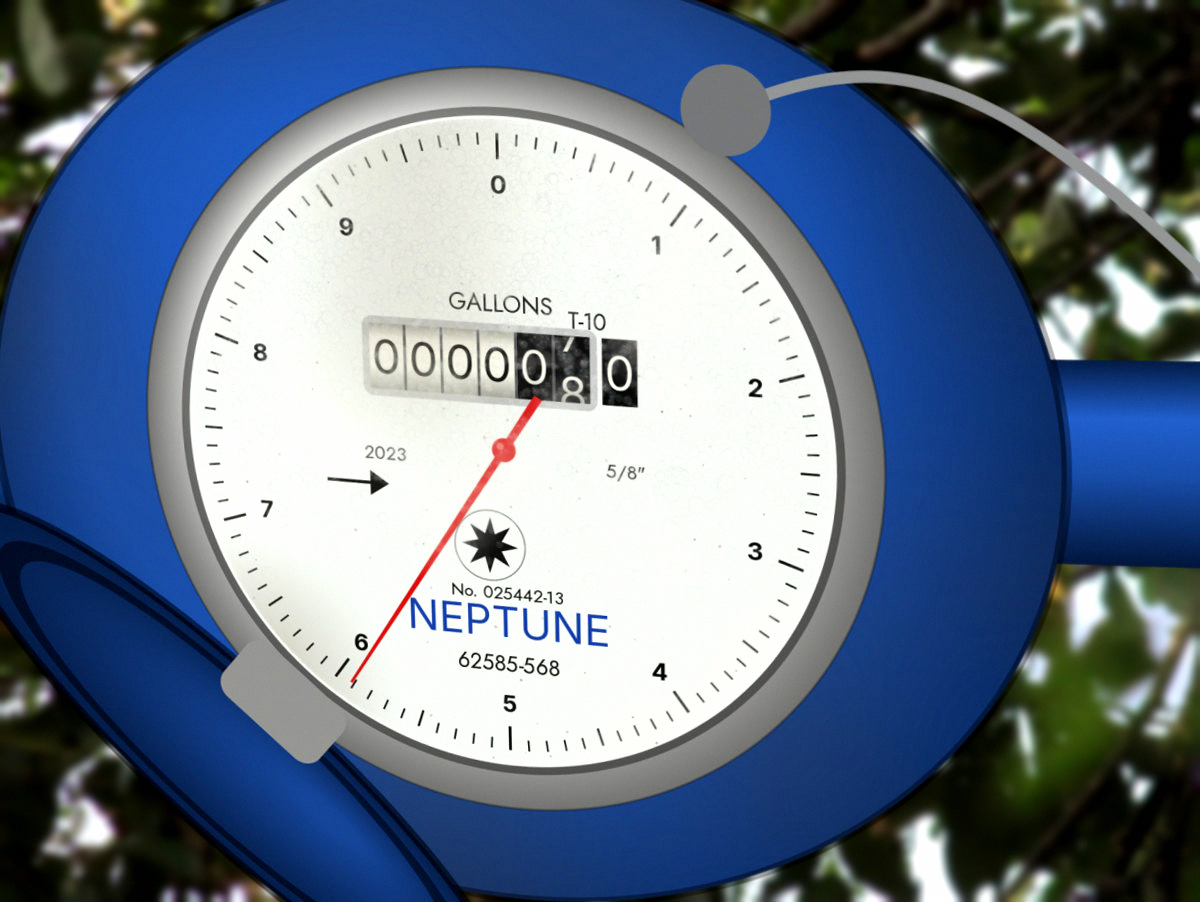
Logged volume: 75.9
